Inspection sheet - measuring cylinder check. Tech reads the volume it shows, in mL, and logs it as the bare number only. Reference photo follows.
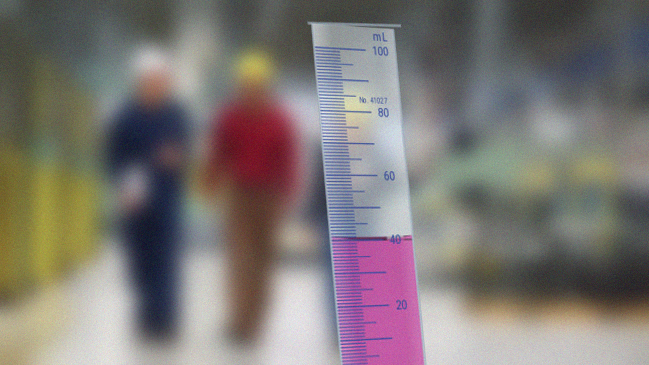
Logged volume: 40
